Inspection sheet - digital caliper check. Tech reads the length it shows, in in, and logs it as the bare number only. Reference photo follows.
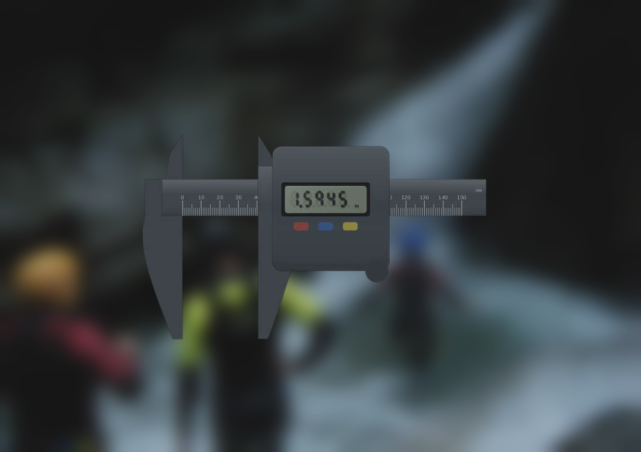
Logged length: 1.5945
